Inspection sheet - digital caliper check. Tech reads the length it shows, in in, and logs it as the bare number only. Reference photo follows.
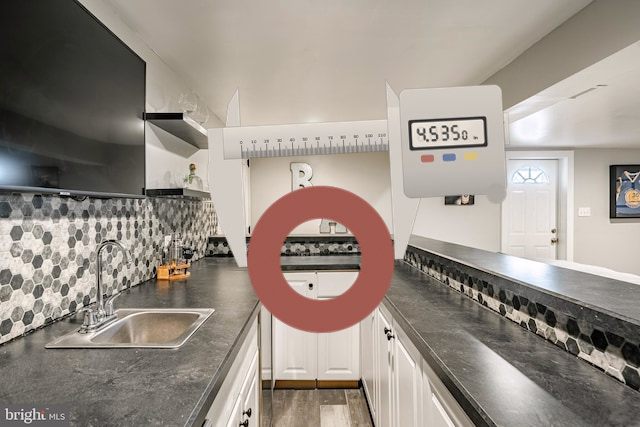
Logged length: 4.5350
